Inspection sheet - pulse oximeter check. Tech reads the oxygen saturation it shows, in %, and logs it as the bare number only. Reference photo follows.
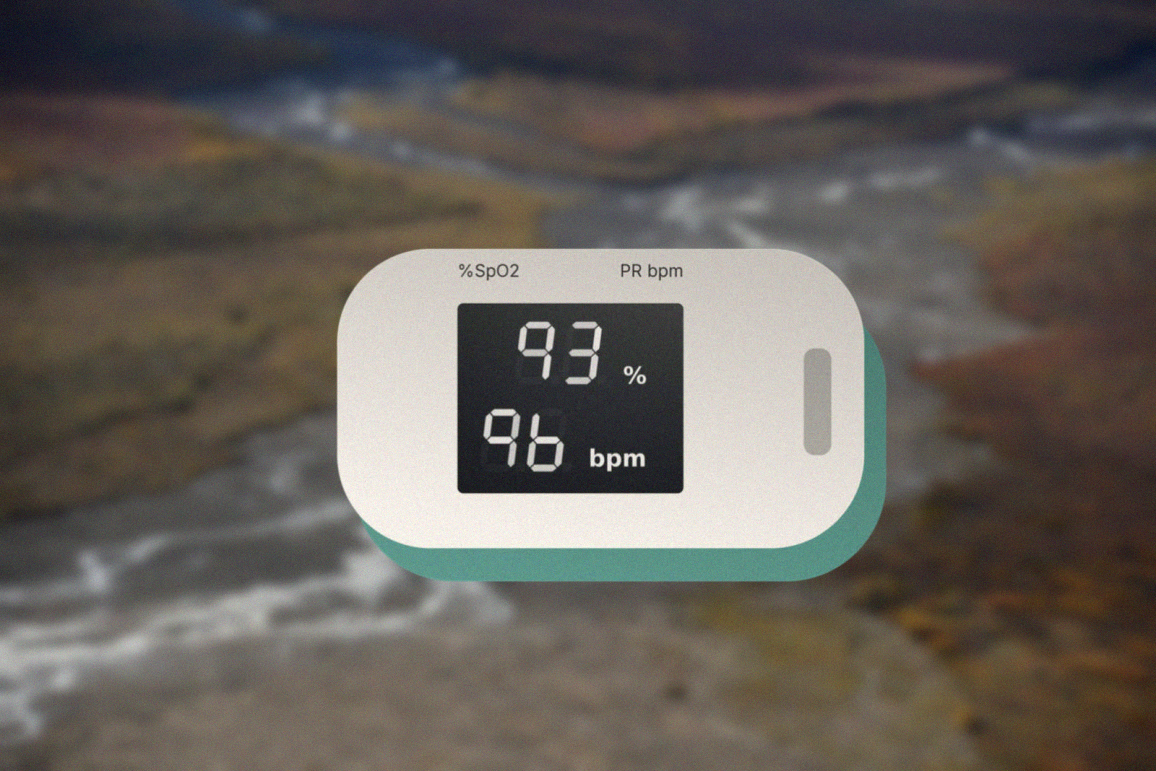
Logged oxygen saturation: 93
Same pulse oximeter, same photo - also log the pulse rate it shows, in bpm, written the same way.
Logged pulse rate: 96
